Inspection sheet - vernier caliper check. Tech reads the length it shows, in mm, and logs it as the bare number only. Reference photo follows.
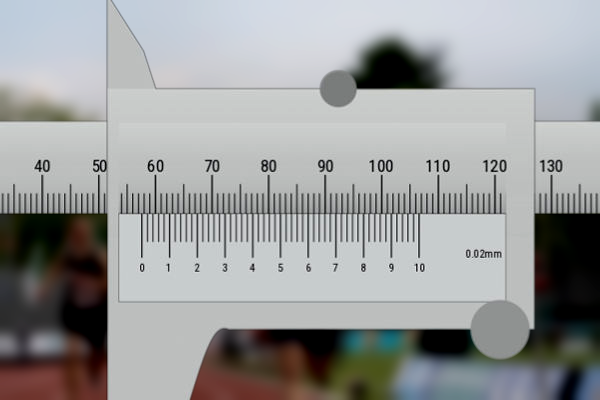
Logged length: 57.6
